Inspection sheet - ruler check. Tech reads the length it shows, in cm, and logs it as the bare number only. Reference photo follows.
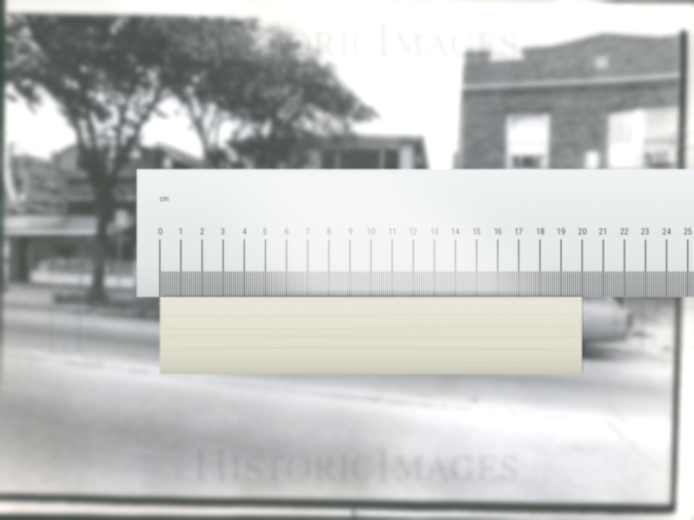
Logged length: 20
